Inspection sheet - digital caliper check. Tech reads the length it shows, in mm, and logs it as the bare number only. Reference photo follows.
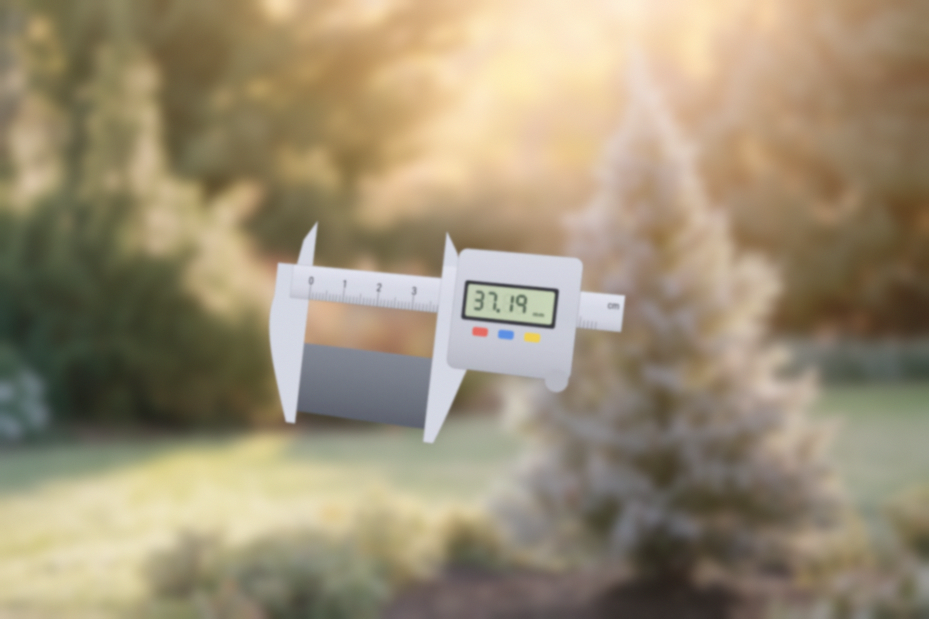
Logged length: 37.19
